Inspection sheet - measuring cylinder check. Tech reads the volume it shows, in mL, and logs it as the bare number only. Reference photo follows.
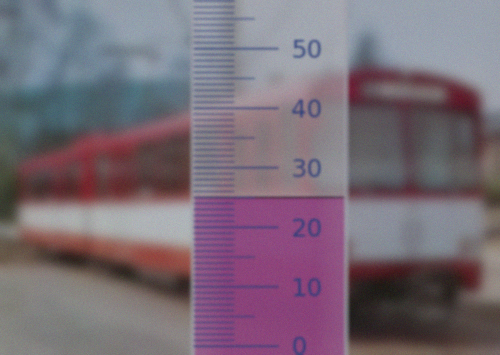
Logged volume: 25
